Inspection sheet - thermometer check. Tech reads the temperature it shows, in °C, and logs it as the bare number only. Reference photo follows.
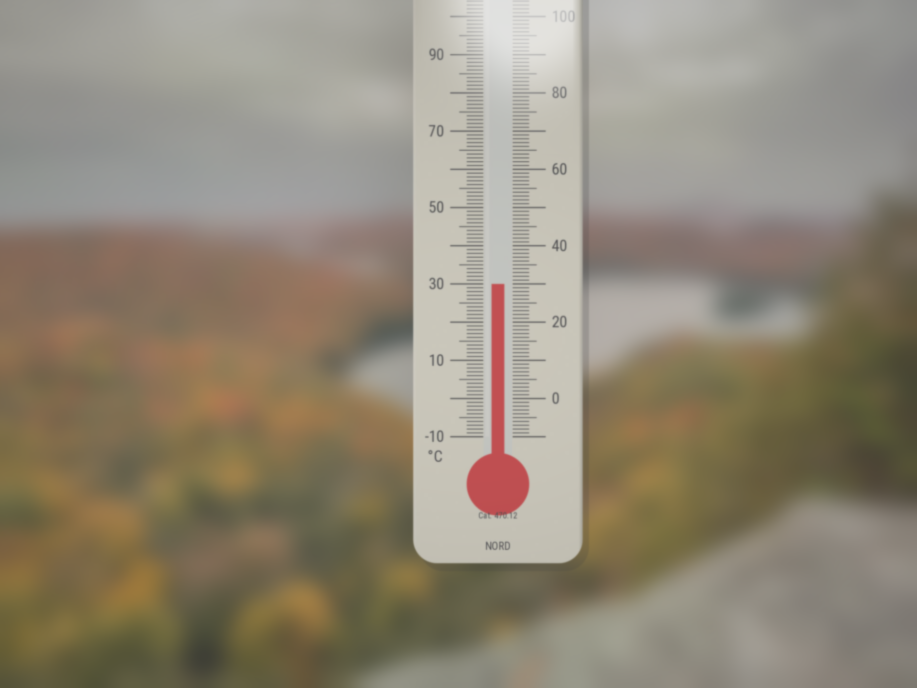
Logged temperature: 30
